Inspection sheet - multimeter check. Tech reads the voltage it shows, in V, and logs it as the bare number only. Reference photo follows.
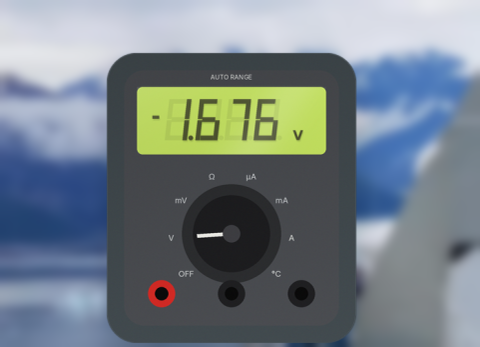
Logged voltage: -1.676
